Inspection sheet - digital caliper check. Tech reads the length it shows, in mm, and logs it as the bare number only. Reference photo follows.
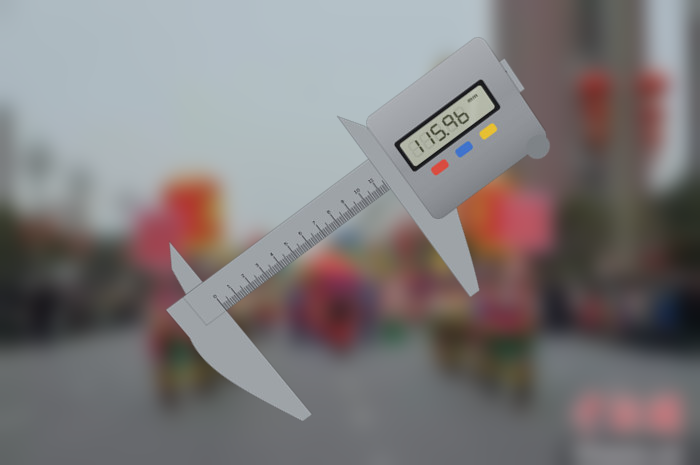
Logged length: 115.96
